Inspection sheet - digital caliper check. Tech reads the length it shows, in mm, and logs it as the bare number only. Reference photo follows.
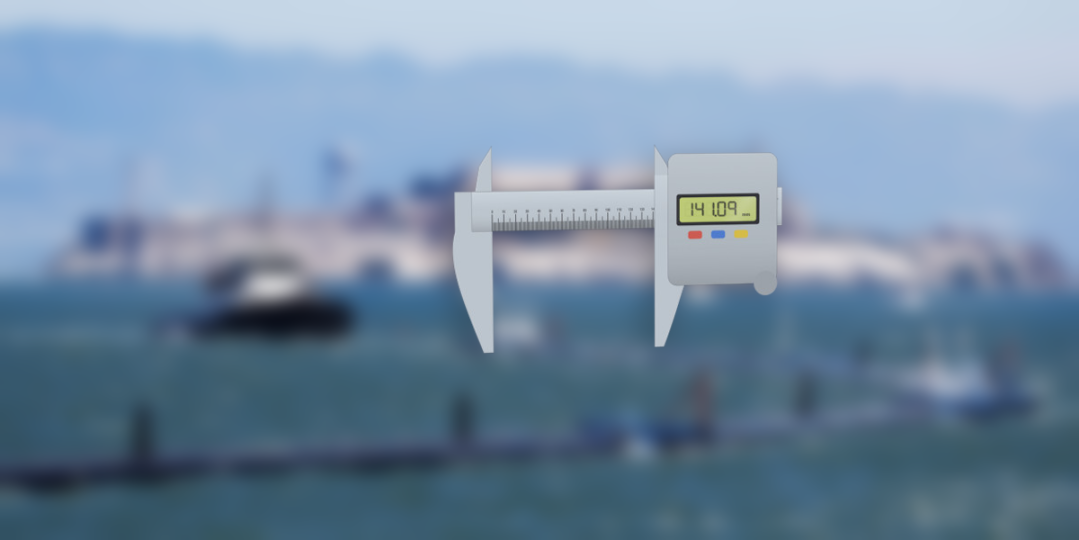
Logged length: 141.09
